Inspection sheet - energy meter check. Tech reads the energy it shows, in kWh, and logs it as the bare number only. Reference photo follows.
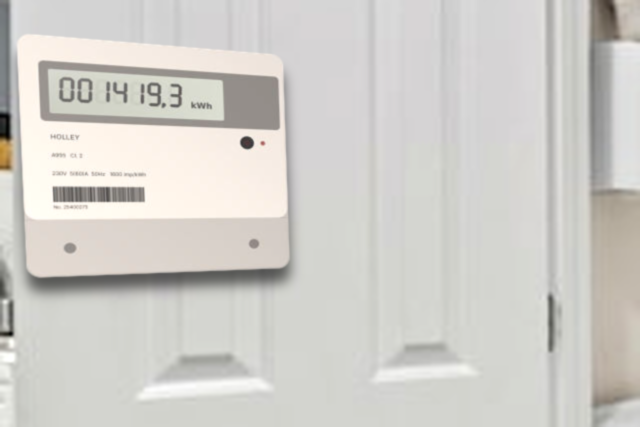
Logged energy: 1419.3
